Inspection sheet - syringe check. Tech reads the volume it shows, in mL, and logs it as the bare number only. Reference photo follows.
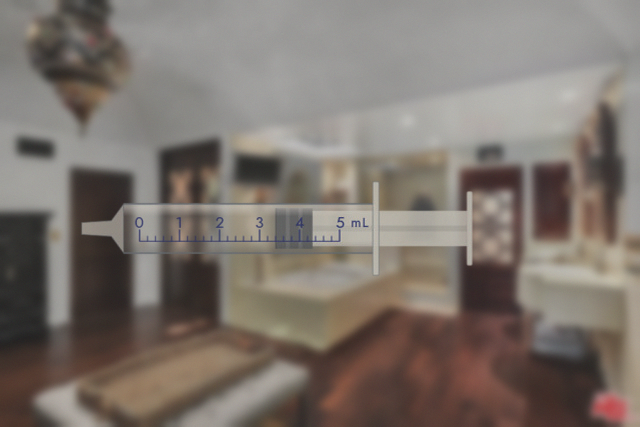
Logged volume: 3.4
